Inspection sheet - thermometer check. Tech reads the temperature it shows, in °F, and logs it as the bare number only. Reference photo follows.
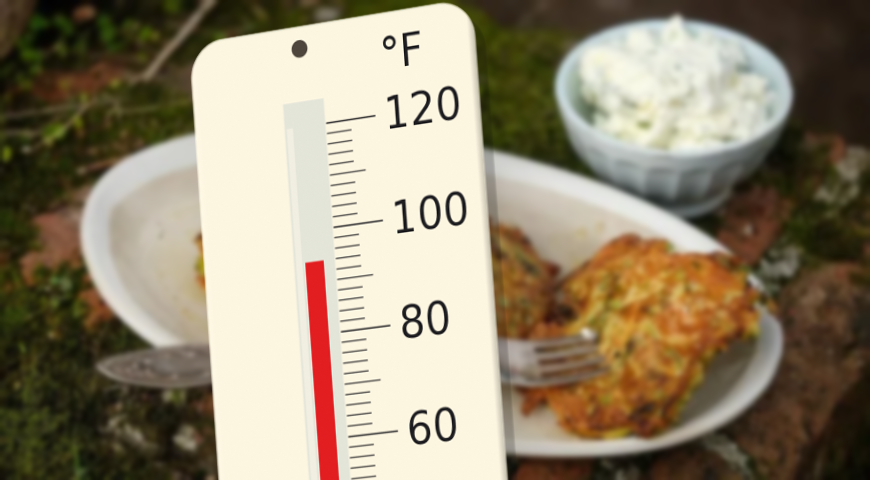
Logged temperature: 94
